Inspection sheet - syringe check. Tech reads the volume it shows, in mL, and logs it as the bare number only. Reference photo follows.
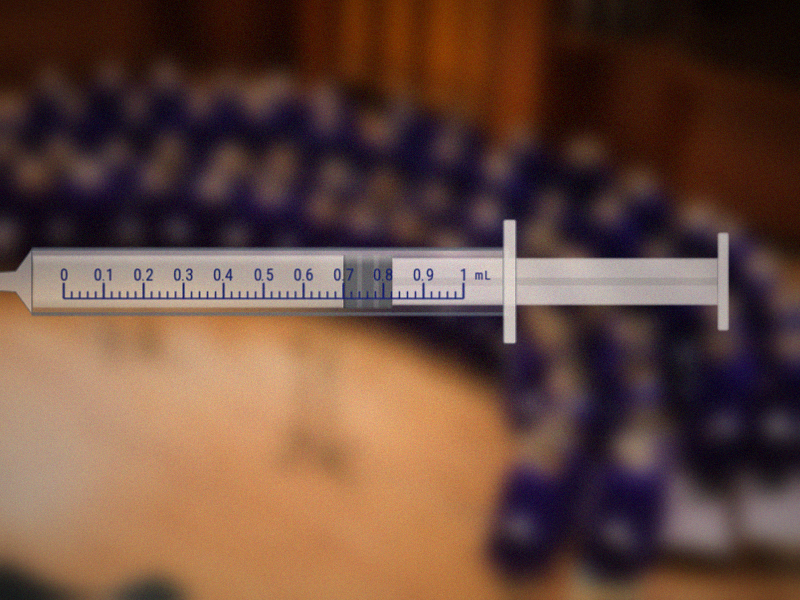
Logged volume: 0.7
